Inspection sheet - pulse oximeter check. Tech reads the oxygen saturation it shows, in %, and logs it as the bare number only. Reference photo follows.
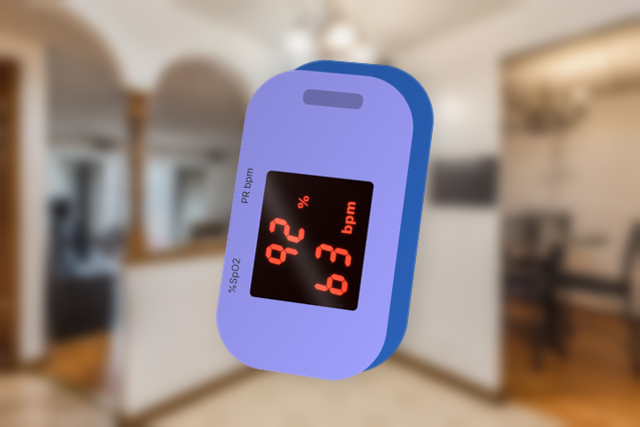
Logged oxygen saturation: 92
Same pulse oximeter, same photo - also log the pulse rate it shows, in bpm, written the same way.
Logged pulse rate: 63
